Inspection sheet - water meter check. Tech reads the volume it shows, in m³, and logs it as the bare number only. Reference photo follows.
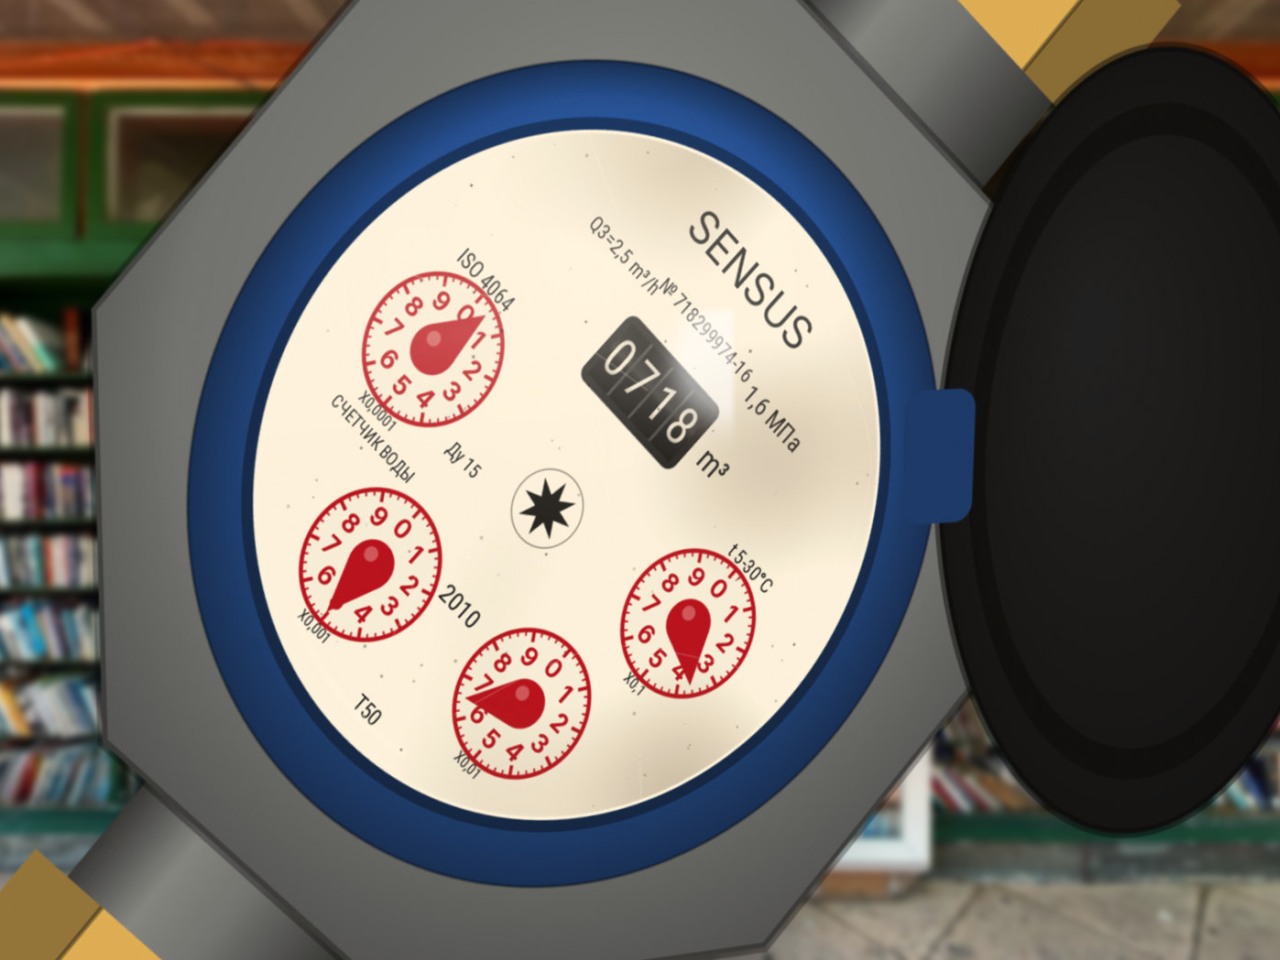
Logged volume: 718.3650
